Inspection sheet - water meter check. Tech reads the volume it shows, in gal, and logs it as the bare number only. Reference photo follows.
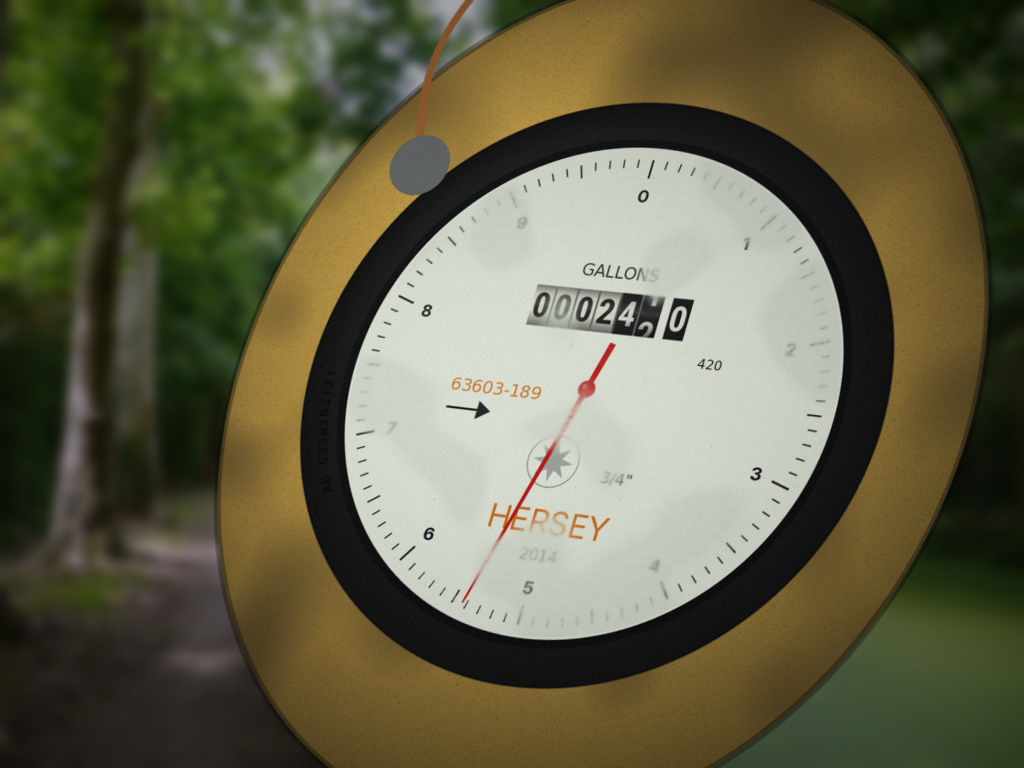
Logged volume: 2415.4
